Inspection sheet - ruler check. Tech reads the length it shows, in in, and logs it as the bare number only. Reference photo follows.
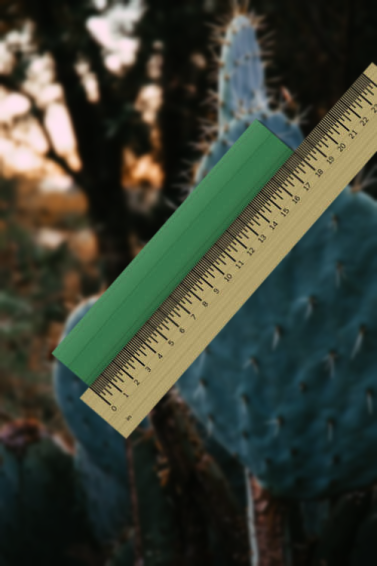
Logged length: 18
